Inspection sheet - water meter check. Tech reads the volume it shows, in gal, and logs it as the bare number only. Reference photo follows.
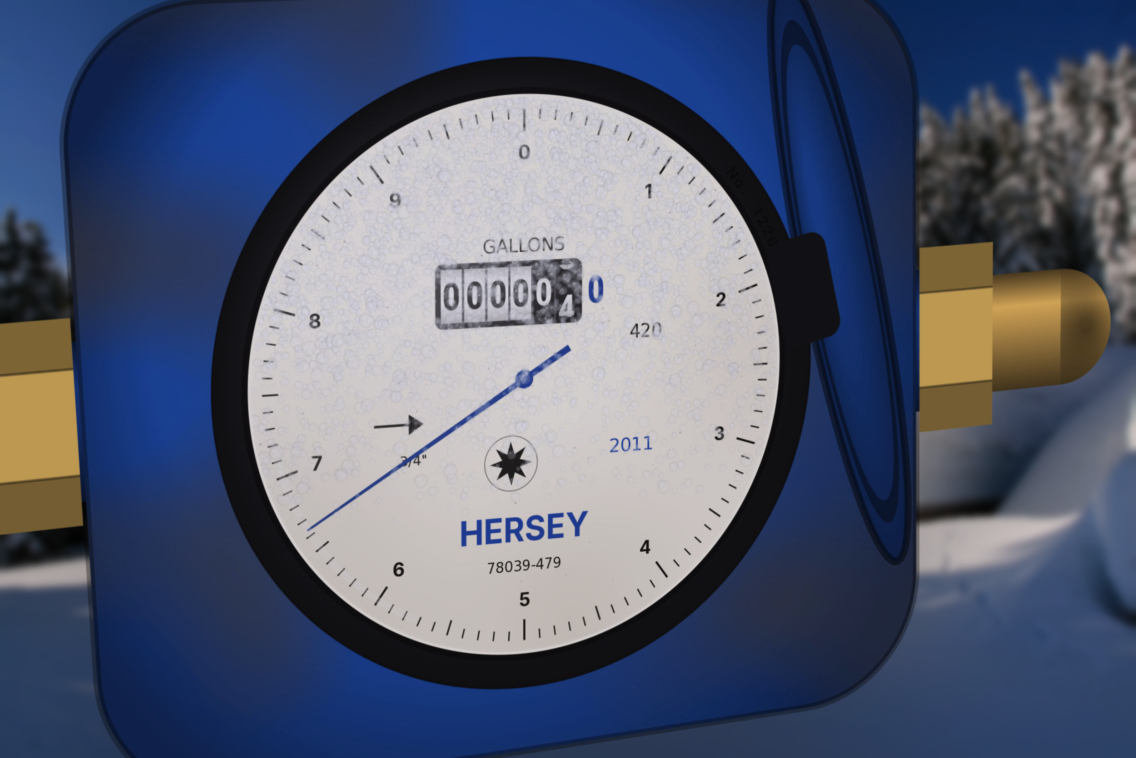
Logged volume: 36.6
